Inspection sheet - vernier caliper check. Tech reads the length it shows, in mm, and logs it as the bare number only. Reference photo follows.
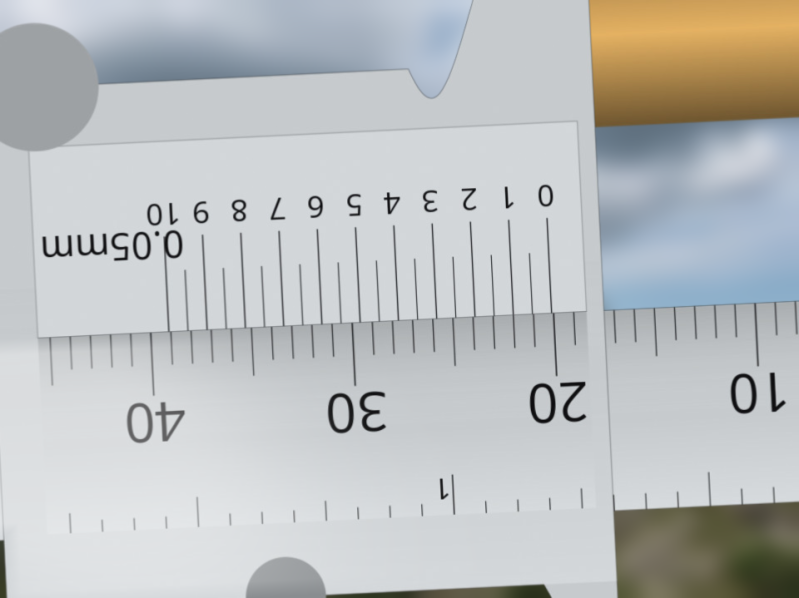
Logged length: 20.1
